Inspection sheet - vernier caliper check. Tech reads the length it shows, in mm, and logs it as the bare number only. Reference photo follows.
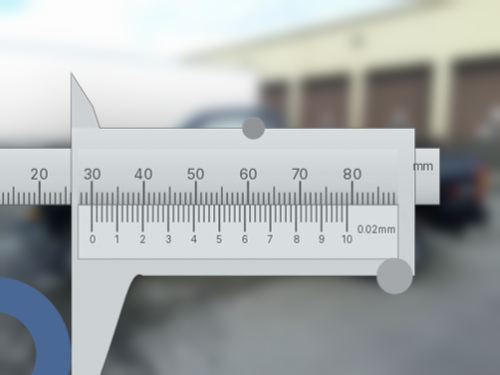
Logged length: 30.0
